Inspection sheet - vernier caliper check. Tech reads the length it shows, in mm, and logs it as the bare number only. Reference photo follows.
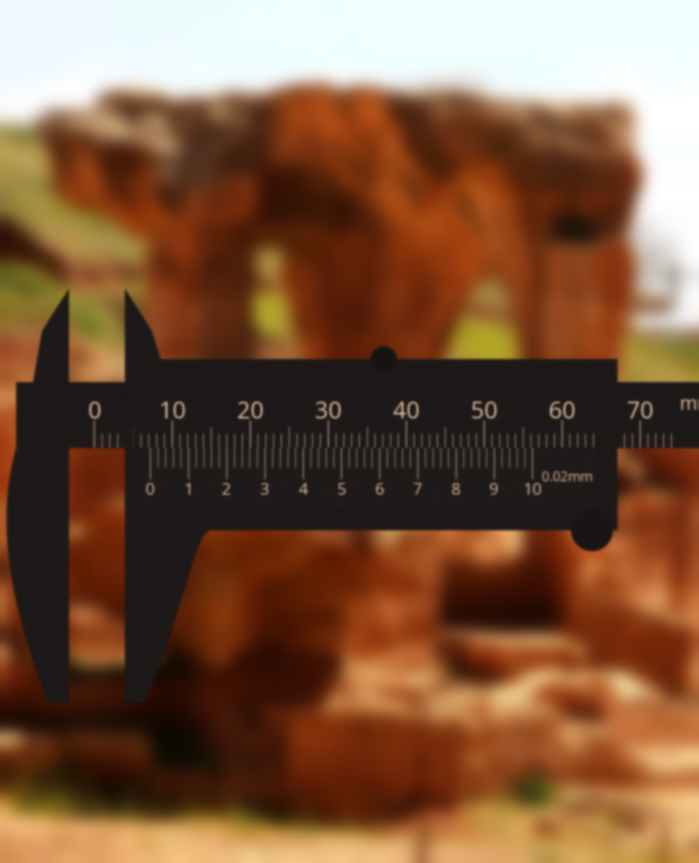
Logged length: 7.2
